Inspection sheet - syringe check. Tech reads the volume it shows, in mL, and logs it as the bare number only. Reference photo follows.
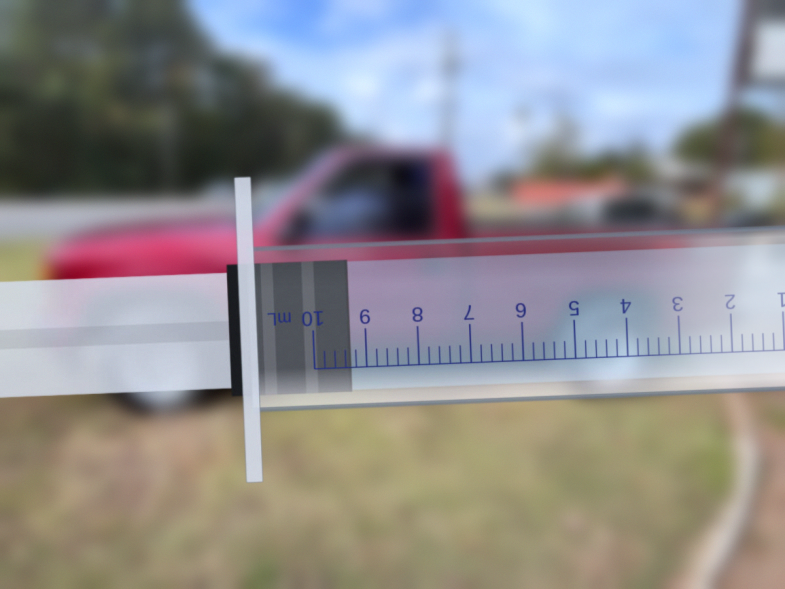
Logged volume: 9.3
